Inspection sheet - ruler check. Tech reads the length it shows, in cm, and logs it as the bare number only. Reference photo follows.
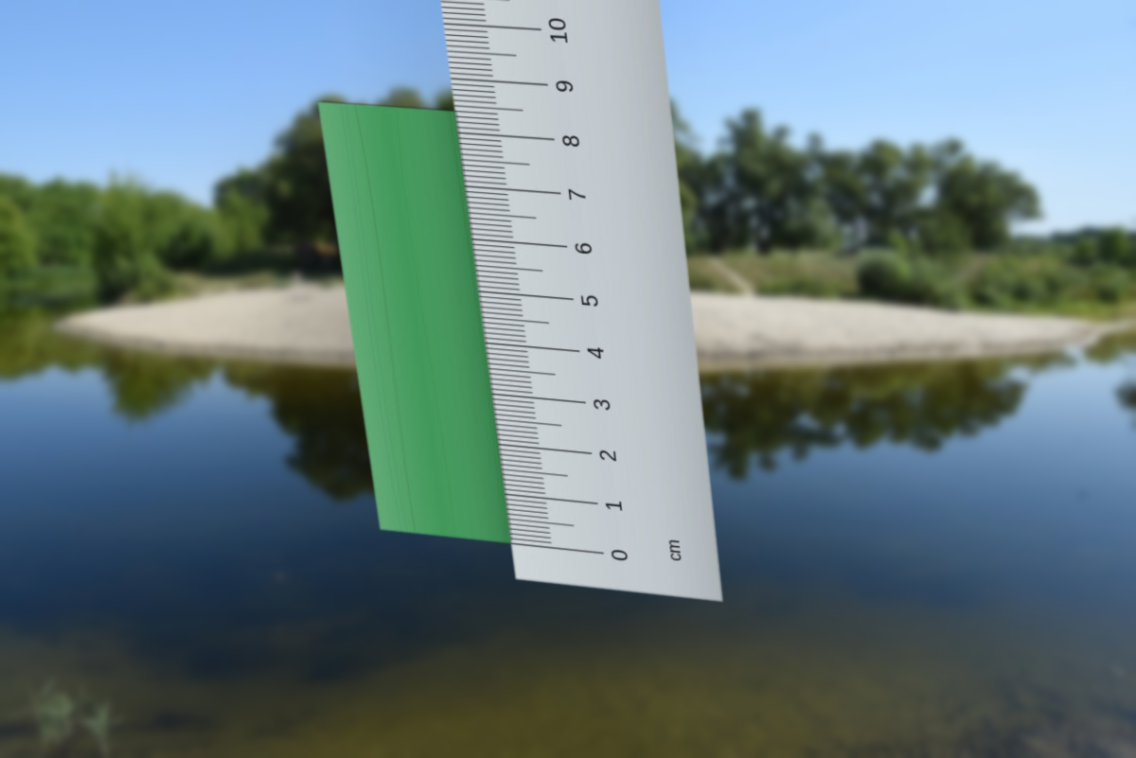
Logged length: 8.4
